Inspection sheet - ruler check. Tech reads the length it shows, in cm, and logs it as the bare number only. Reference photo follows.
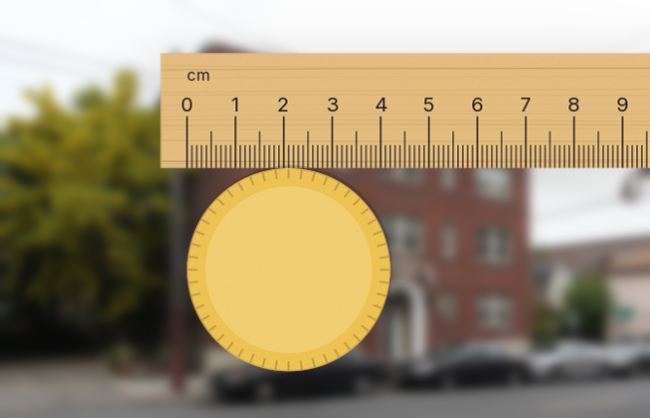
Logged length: 4.2
